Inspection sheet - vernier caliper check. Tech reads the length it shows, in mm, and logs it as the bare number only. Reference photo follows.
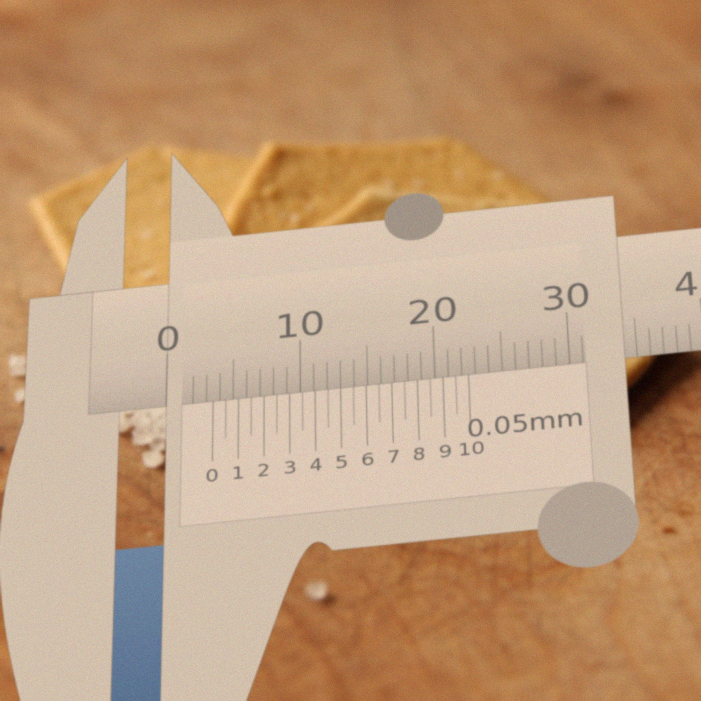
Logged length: 3.5
